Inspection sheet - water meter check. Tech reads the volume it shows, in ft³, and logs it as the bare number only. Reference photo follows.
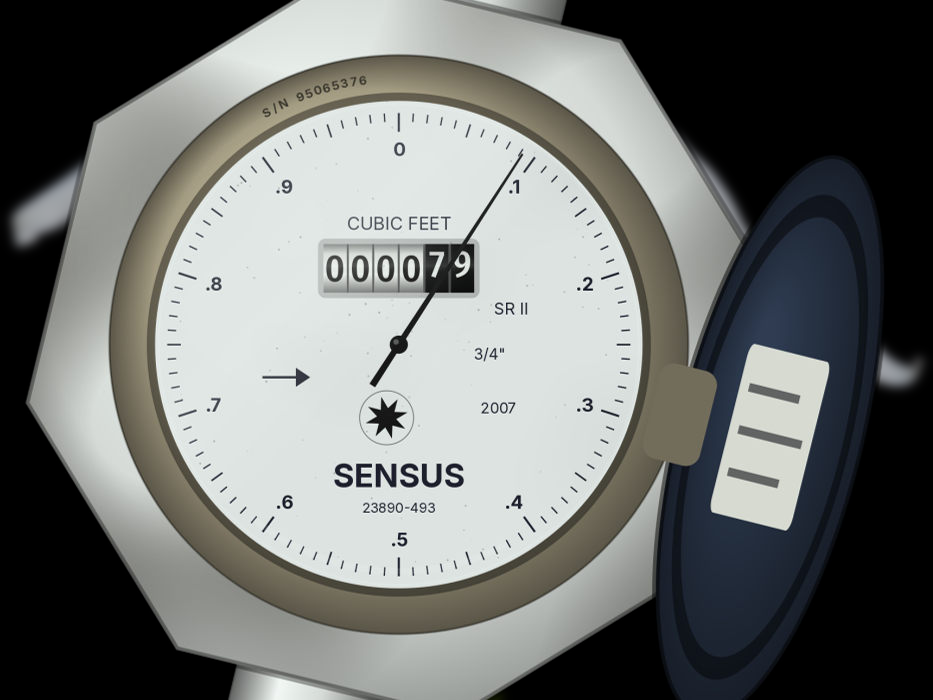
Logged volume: 79.09
